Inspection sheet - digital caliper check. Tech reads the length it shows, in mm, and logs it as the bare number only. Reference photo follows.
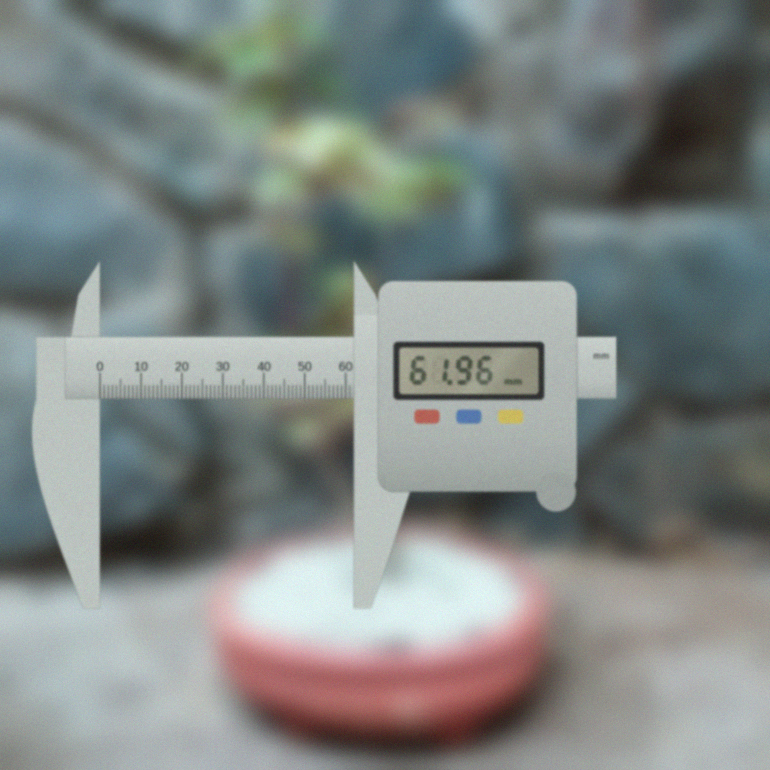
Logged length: 61.96
